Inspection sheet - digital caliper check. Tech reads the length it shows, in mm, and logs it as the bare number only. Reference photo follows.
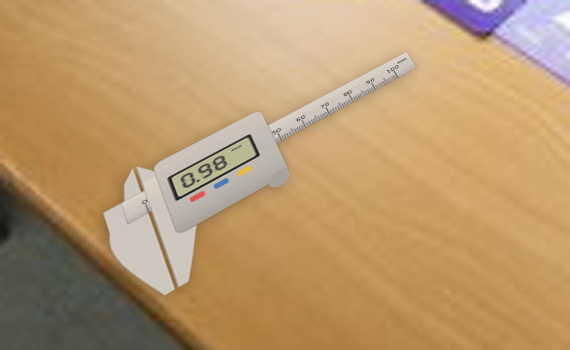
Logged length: 0.98
